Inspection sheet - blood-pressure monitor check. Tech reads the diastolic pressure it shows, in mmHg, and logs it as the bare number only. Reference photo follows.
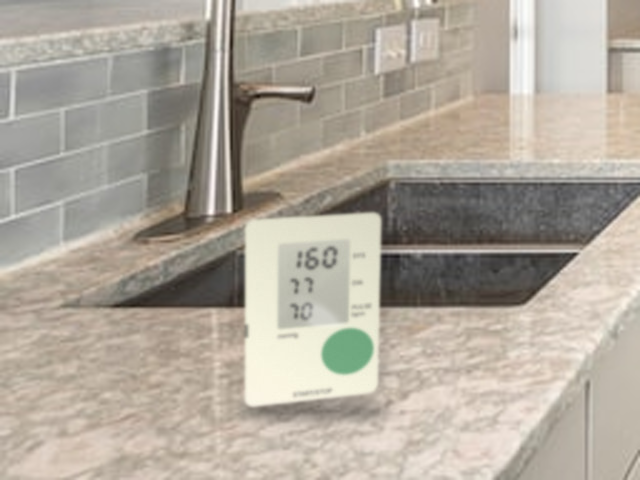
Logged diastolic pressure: 77
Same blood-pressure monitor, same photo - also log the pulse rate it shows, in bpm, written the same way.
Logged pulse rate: 70
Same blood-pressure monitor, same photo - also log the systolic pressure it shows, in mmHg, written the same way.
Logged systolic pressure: 160
